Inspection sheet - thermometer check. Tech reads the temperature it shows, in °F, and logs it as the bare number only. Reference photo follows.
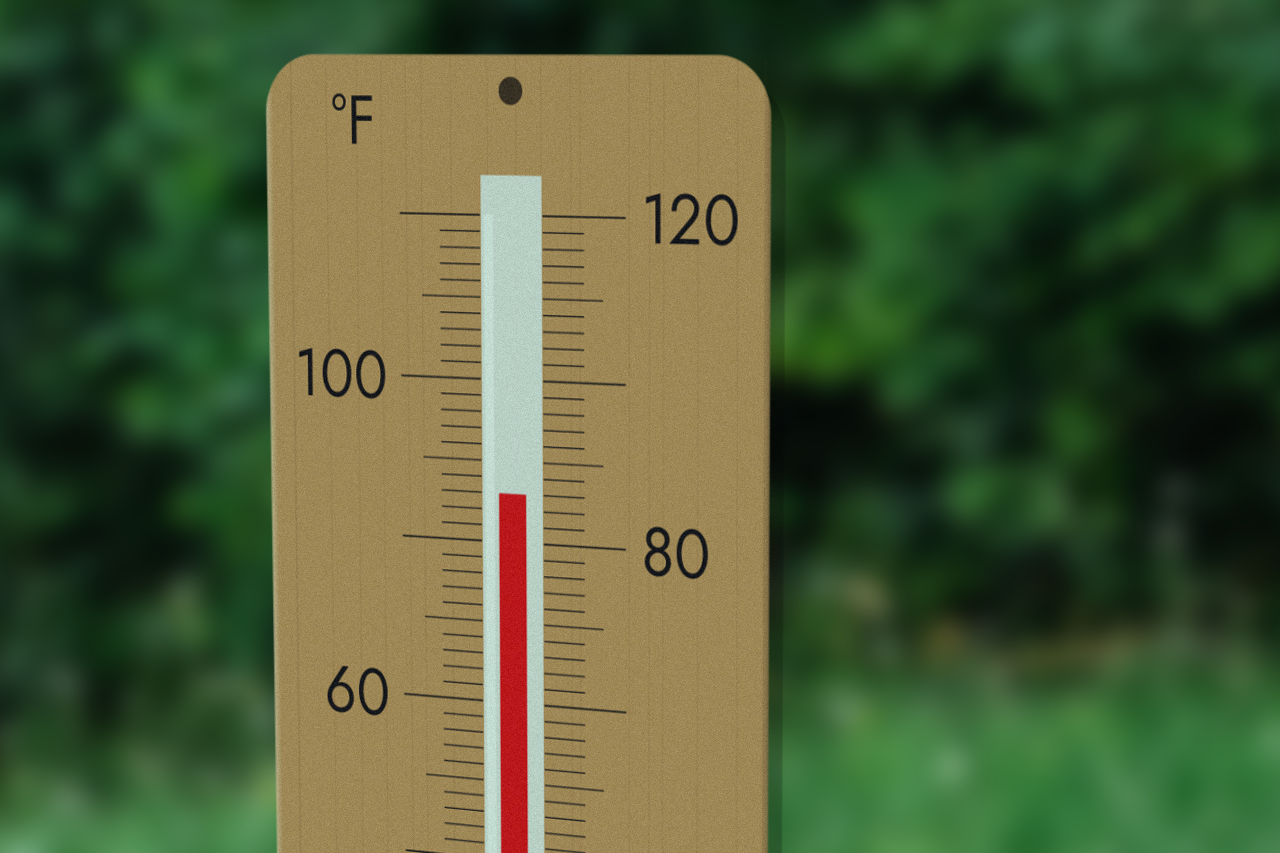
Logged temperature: 86
